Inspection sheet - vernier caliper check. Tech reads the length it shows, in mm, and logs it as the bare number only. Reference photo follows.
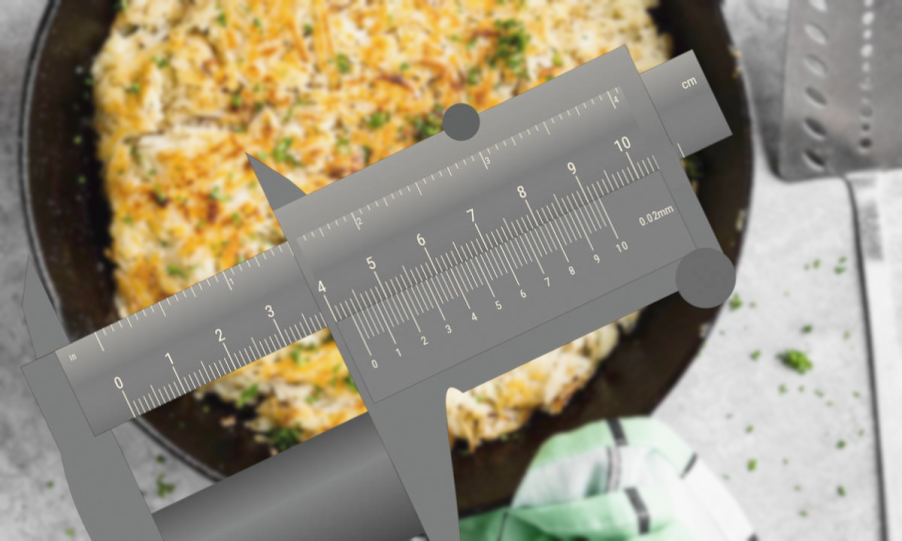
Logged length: 43.0
